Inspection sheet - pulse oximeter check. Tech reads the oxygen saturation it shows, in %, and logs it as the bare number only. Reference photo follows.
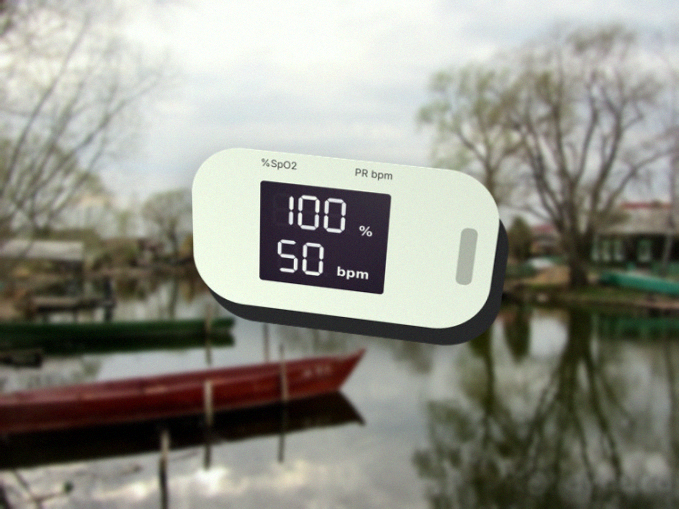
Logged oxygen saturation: 100
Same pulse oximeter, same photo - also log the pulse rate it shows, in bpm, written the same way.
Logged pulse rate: 50
